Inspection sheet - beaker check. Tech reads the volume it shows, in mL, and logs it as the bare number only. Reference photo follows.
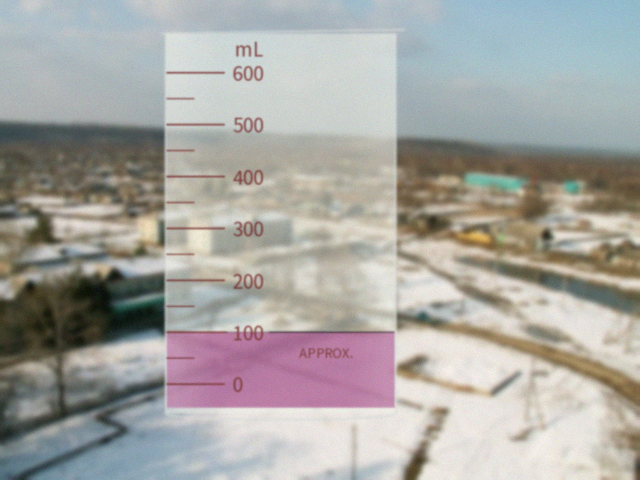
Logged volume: 100
